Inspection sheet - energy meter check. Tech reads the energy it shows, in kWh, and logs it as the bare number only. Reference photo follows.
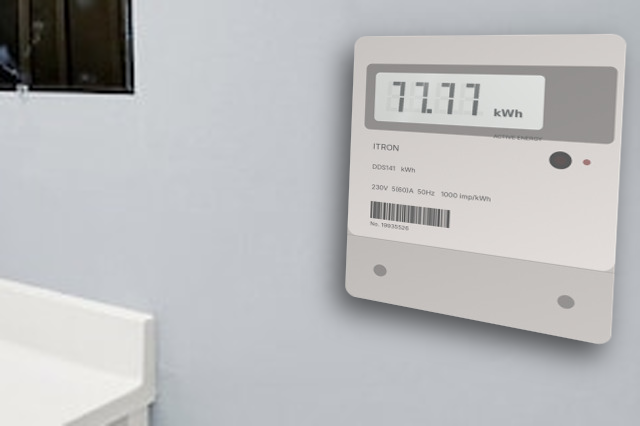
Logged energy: 77.77
